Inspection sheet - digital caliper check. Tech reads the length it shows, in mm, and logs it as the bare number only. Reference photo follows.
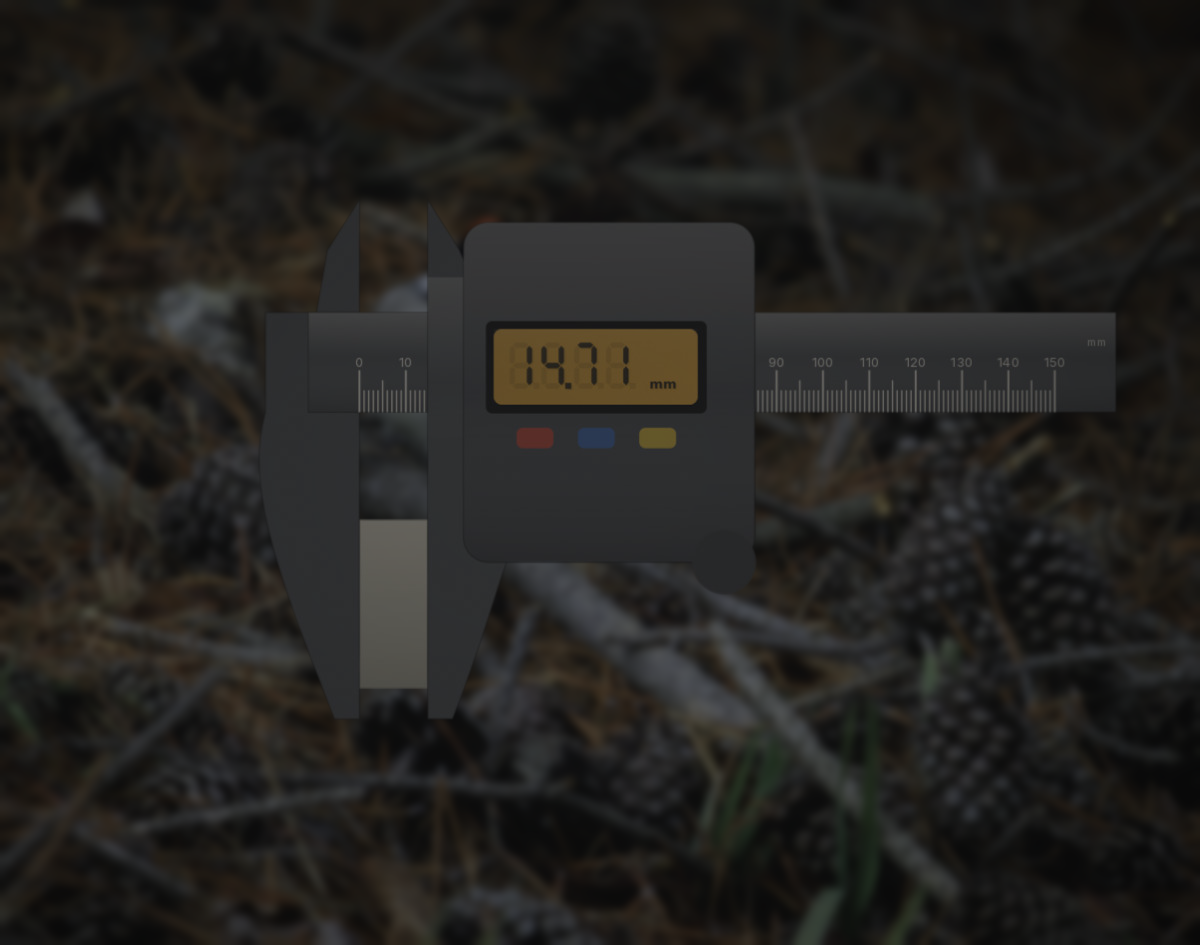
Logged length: 14.71
